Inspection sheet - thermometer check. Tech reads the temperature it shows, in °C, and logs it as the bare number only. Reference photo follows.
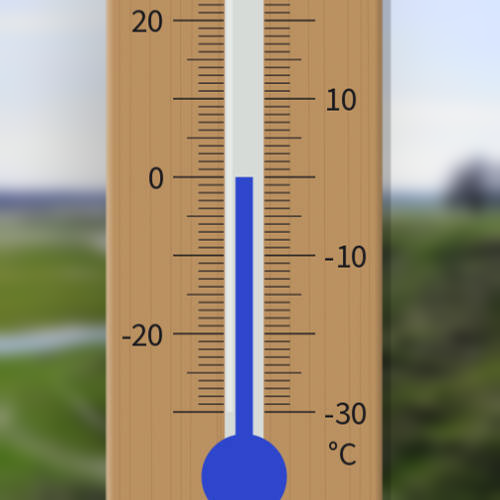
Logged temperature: 0
